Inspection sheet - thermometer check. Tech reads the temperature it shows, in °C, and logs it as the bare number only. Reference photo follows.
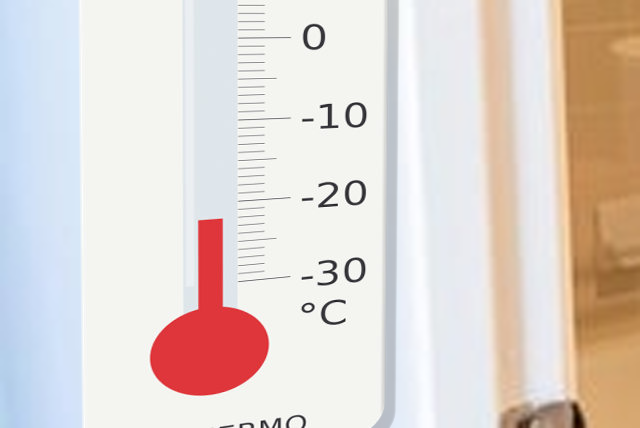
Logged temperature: -22
